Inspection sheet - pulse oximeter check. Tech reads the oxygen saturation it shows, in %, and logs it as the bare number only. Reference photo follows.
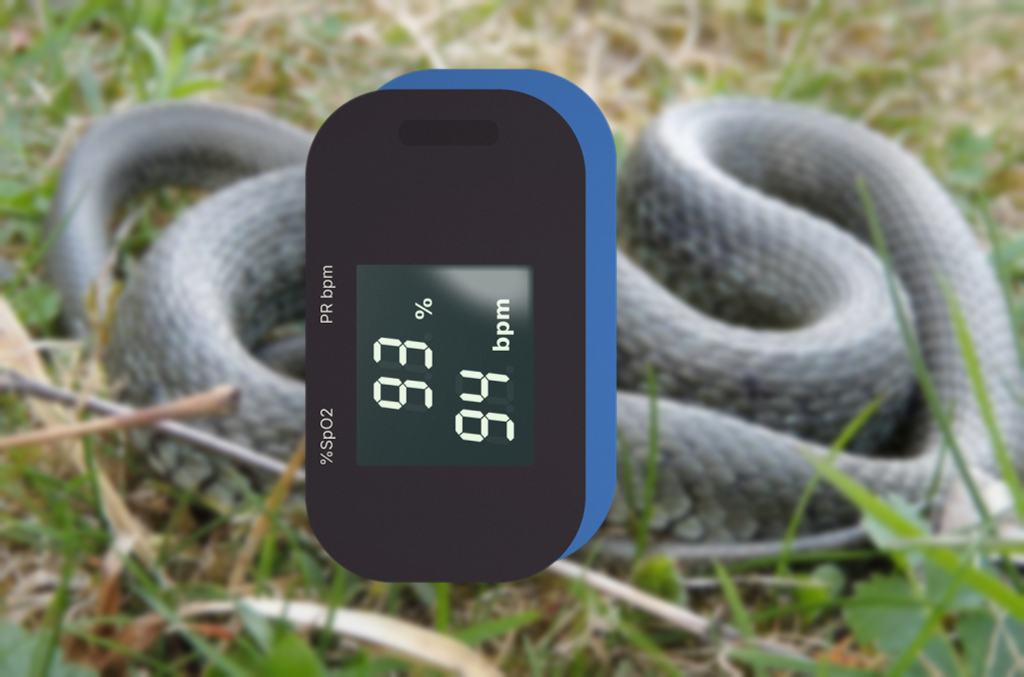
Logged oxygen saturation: 93
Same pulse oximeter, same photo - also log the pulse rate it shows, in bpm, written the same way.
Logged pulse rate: 94
